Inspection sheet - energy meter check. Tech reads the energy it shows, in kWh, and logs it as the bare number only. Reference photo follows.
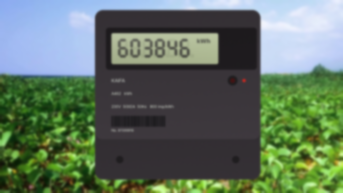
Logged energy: 603846
